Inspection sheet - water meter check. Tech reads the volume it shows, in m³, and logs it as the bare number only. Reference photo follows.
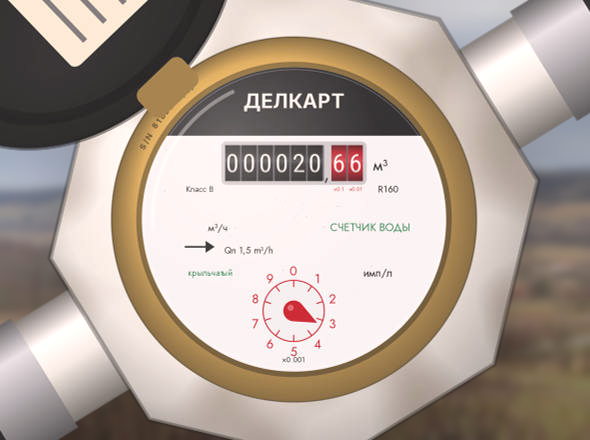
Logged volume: 20.663
